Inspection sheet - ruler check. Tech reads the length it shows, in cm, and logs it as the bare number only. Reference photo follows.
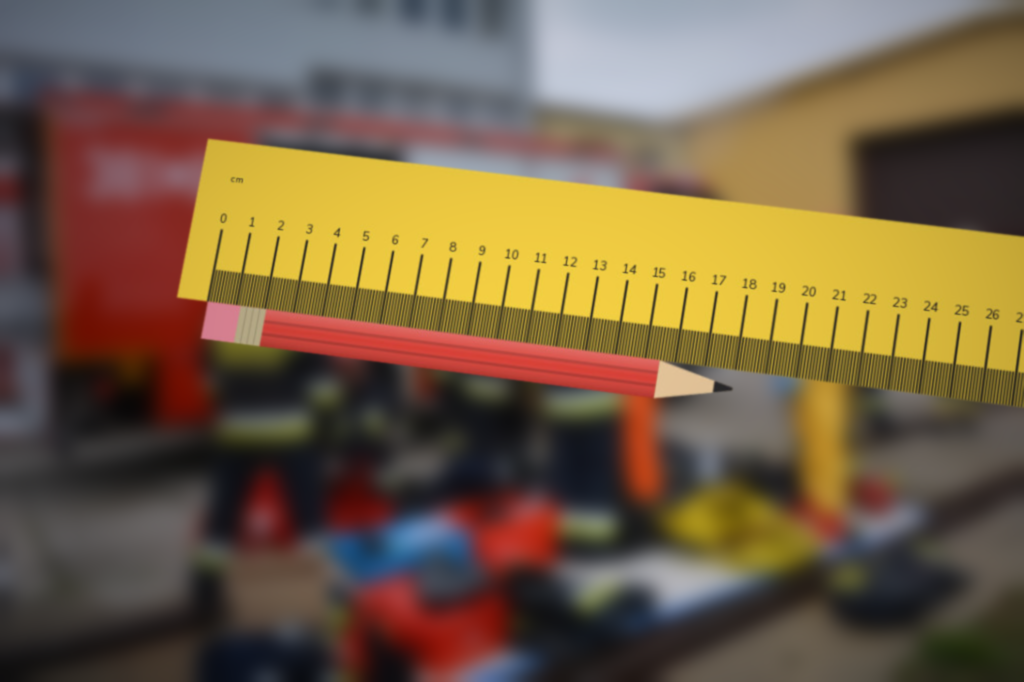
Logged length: 18
